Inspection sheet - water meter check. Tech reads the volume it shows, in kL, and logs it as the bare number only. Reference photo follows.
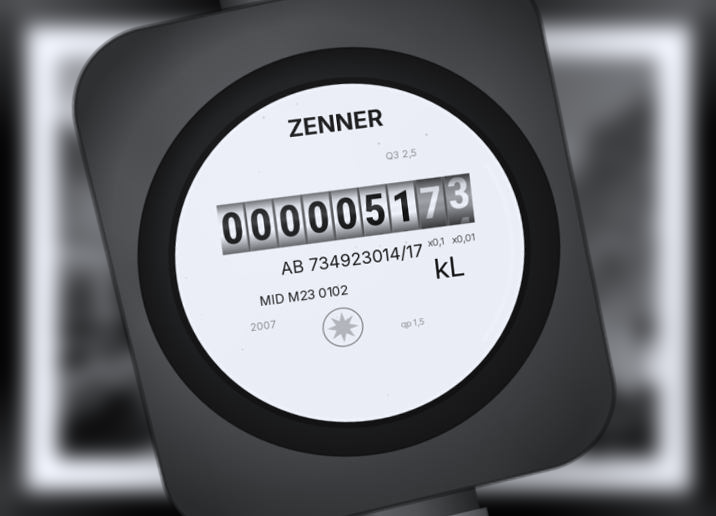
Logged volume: 51.73
